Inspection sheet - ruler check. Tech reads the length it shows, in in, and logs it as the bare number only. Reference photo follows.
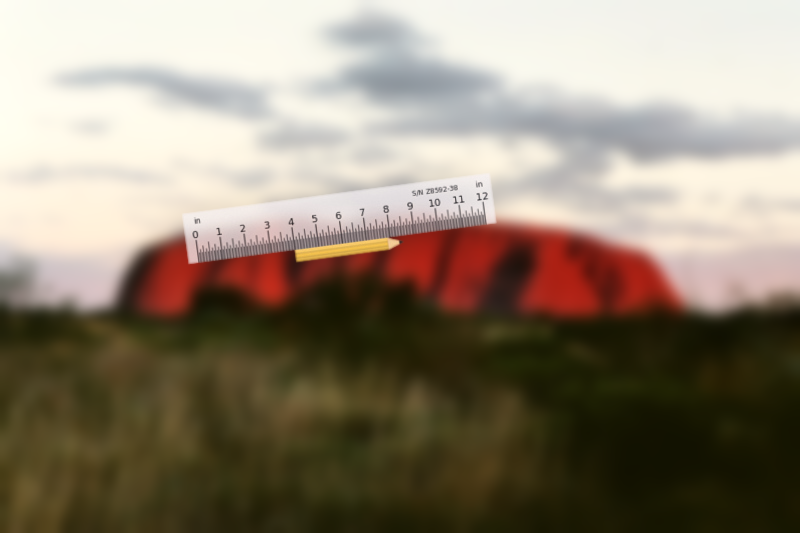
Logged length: 4.5
